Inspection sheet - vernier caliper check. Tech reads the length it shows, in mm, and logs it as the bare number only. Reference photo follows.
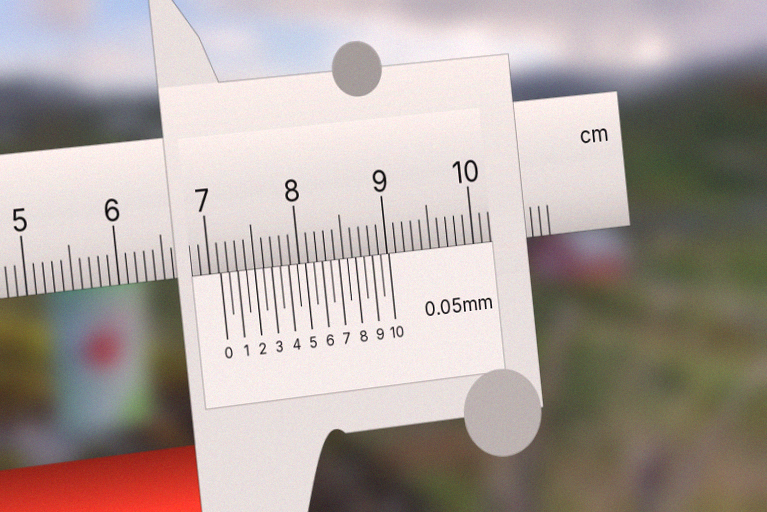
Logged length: 71.2
